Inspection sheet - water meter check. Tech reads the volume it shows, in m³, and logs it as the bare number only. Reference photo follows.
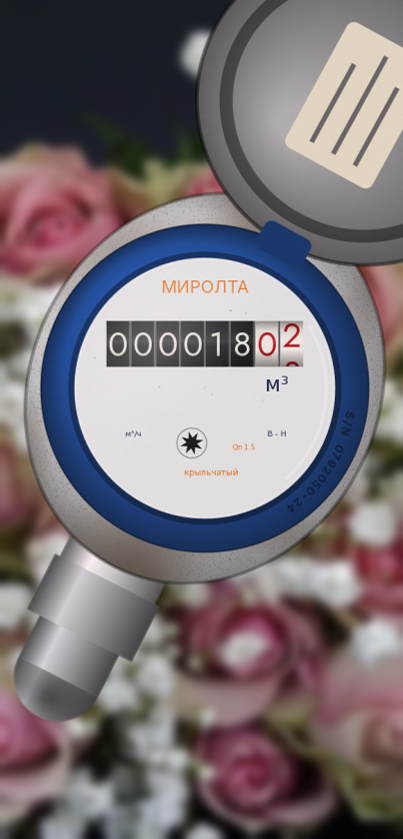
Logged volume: 18.02
